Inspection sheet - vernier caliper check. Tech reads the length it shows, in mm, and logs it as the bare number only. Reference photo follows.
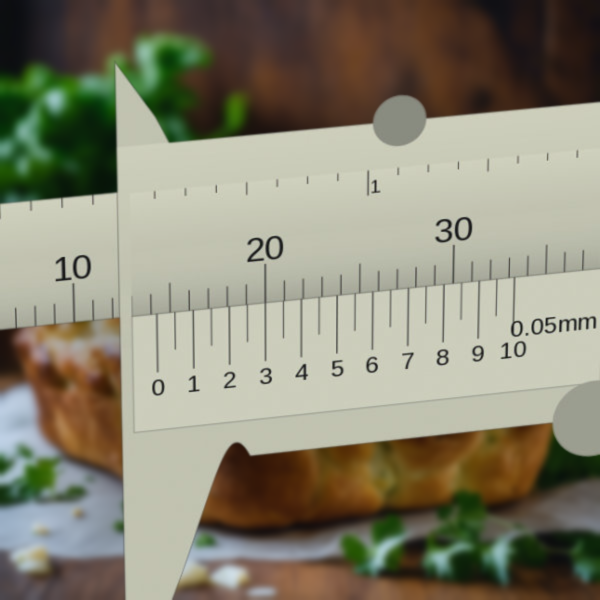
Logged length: 14.3
